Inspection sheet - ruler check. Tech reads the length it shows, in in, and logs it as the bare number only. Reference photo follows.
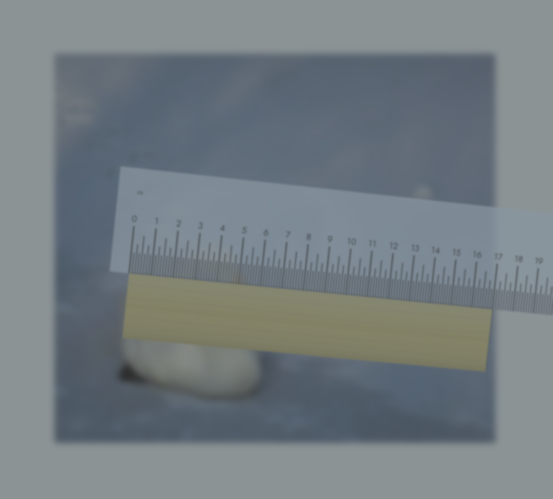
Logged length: 17
